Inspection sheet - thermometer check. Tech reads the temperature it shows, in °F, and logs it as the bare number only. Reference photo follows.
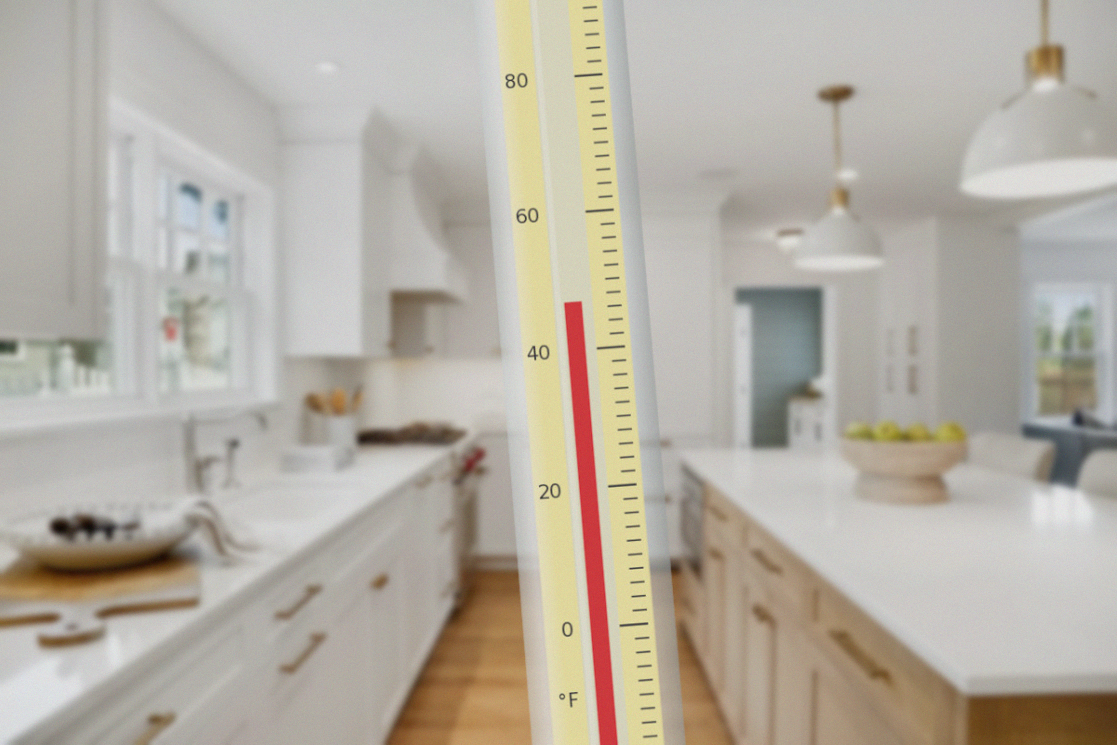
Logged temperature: 47
